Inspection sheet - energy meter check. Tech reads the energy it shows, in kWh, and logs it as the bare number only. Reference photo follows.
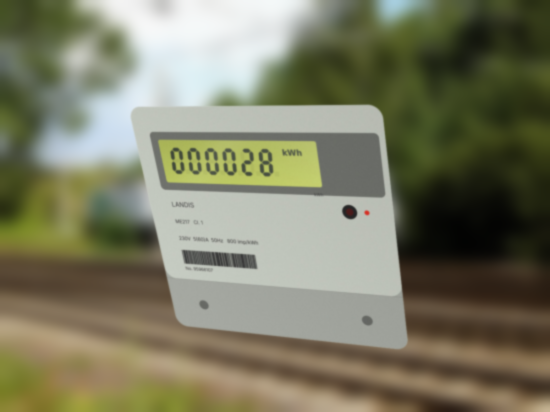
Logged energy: 28
